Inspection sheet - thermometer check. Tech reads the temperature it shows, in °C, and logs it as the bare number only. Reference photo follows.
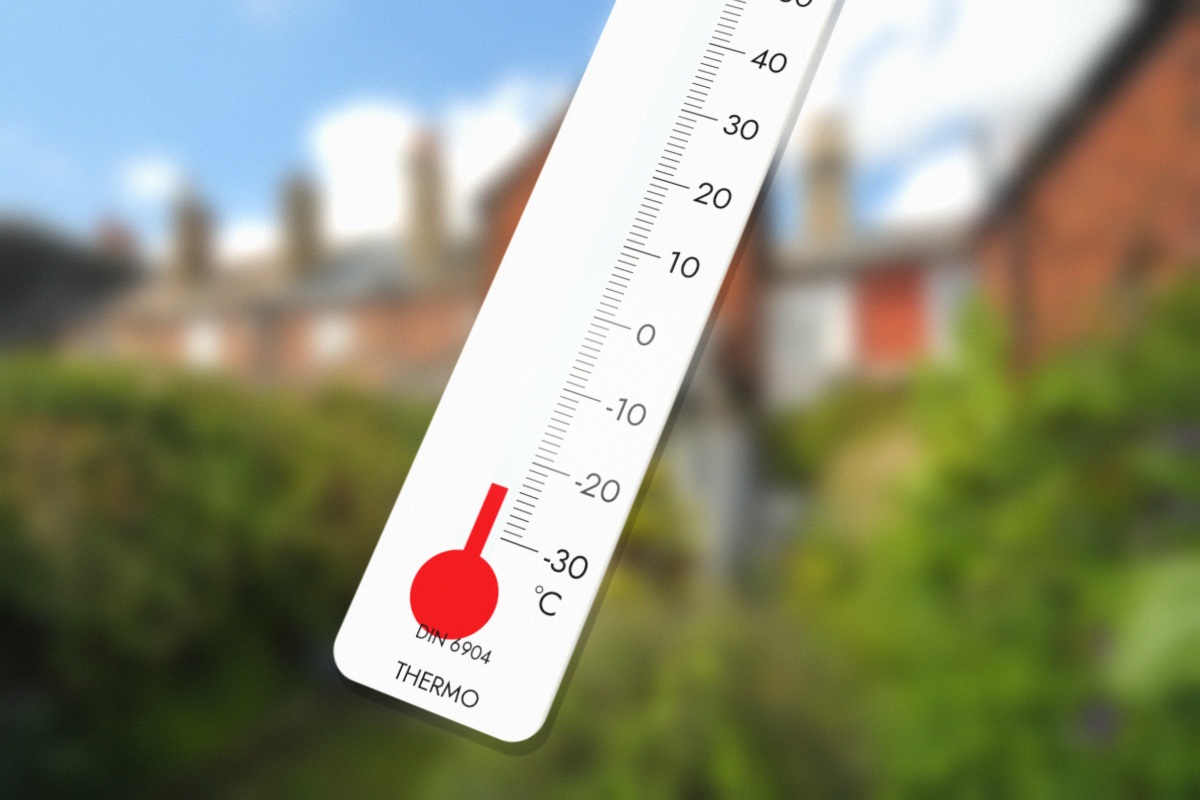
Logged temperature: -24
